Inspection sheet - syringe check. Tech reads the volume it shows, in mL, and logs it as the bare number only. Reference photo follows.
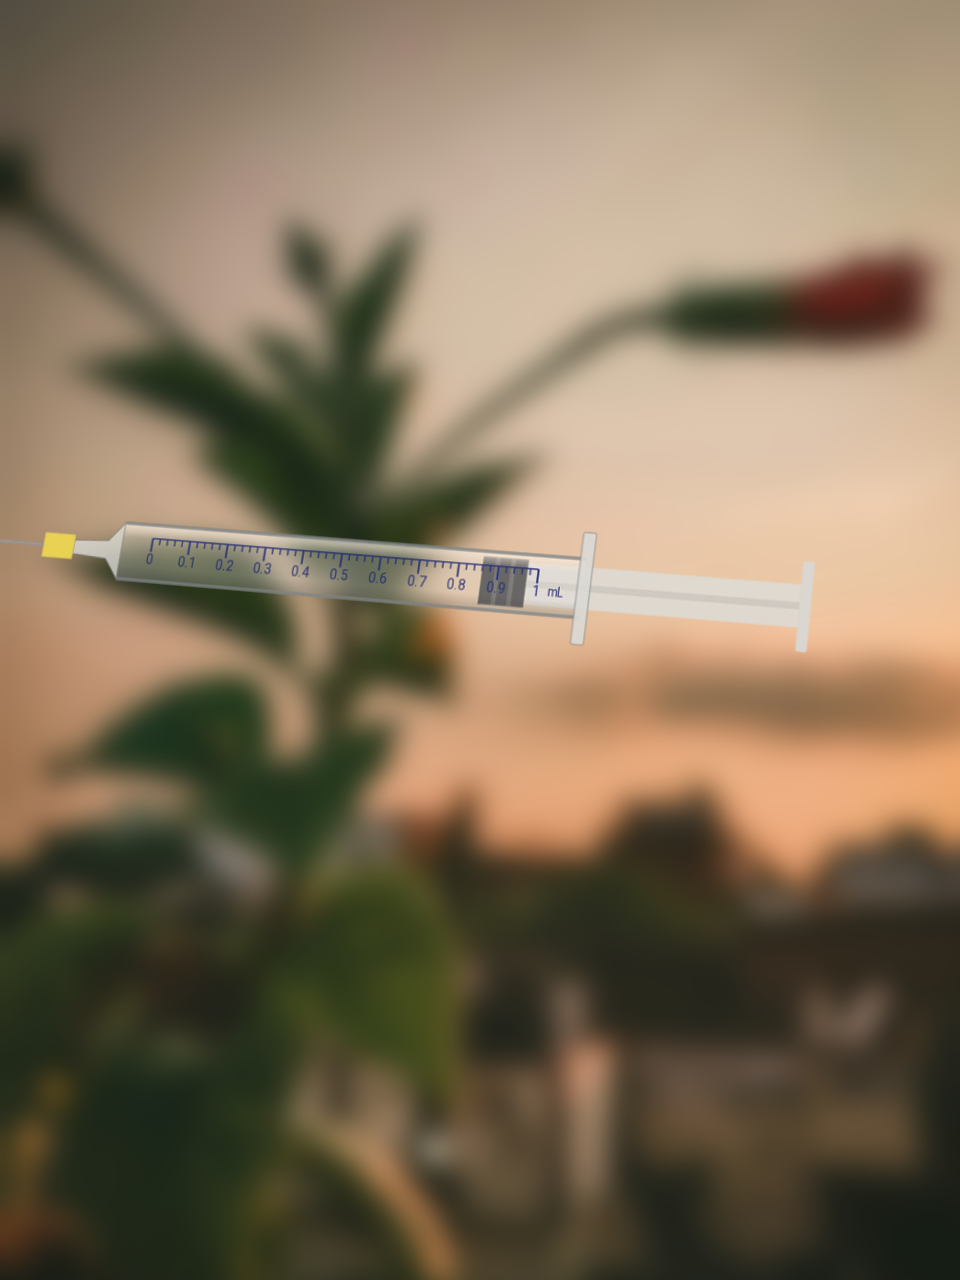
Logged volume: 0.86
